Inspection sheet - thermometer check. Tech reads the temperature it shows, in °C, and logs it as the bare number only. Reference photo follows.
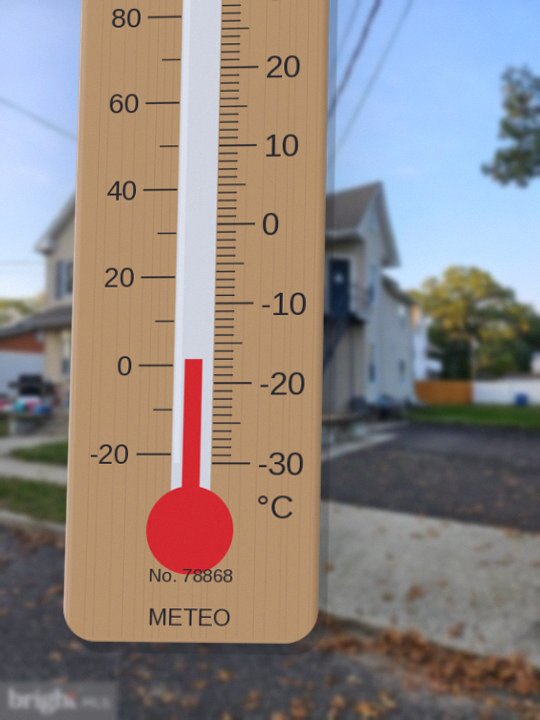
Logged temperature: -17
